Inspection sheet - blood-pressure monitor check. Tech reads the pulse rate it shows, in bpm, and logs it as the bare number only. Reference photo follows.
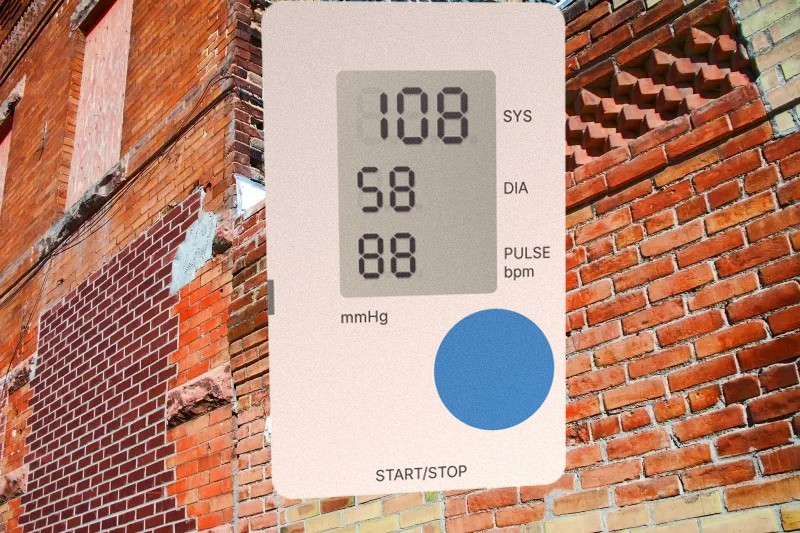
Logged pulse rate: 88
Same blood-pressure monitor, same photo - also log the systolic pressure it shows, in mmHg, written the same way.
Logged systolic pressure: 108
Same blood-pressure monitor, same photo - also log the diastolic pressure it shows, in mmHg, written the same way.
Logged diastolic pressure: 58
